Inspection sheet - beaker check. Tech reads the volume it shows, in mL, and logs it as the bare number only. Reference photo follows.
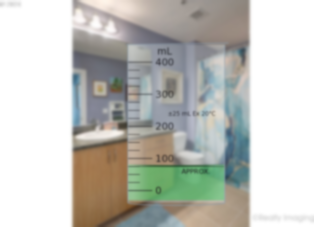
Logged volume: 75
